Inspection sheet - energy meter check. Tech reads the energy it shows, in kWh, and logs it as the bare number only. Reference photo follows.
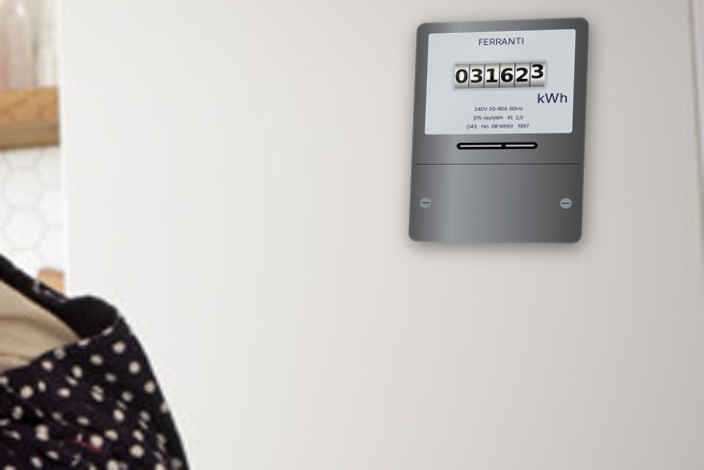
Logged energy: 31623
